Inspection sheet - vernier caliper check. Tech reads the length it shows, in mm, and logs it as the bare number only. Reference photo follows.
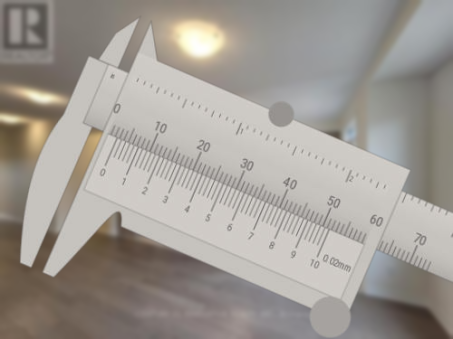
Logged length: 2.5
